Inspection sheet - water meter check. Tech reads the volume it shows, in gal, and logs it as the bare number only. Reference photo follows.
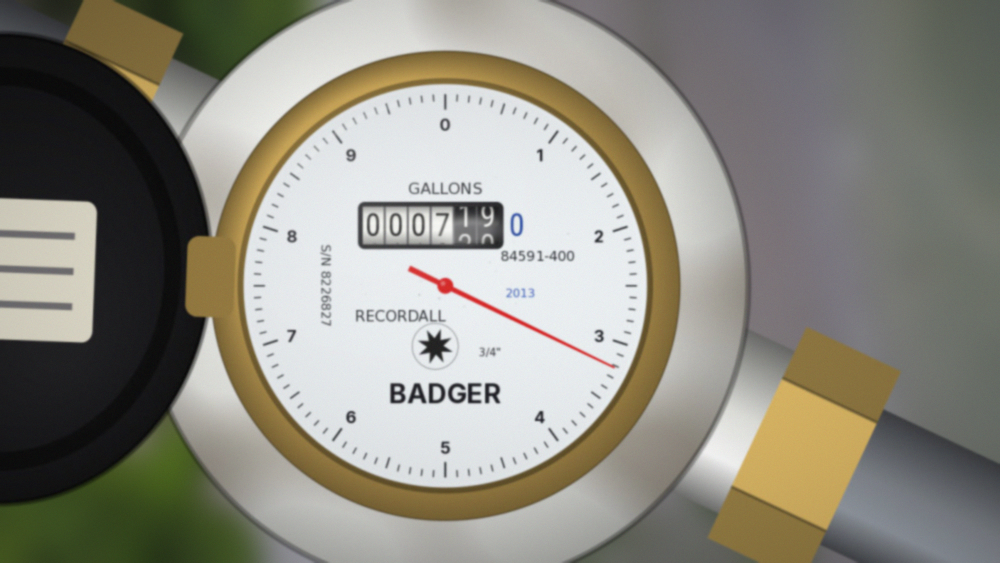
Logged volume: 7193.2
